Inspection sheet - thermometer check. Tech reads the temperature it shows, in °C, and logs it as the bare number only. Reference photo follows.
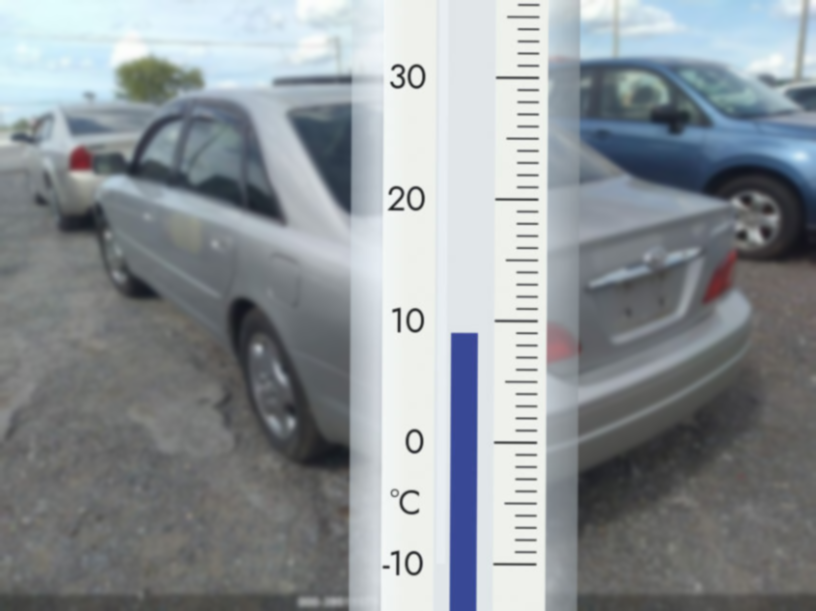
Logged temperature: 9
